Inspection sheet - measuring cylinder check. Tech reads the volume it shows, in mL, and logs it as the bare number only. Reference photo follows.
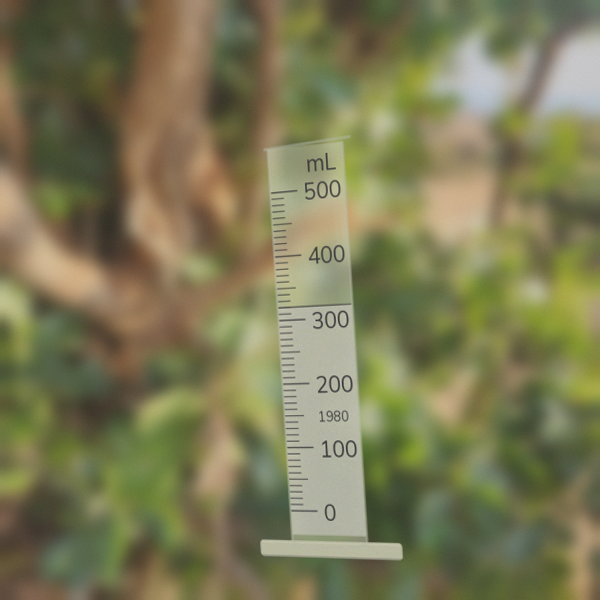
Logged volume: 320
